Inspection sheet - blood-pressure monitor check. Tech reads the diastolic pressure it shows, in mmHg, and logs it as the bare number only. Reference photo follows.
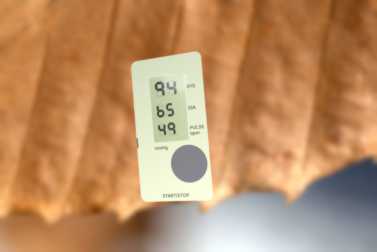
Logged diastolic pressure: 65
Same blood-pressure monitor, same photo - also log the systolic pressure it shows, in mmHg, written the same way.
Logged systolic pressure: 94
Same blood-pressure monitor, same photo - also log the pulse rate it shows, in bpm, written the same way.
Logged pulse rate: 49
